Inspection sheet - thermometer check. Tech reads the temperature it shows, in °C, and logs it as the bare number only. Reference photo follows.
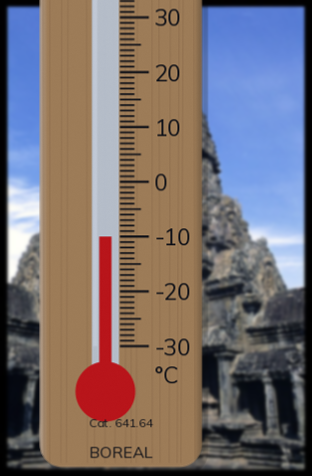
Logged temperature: -10
